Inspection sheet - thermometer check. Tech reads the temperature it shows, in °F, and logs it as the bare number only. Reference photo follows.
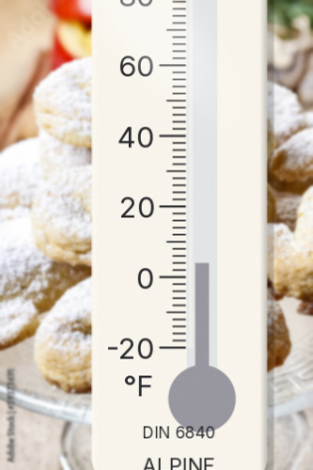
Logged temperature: 4
